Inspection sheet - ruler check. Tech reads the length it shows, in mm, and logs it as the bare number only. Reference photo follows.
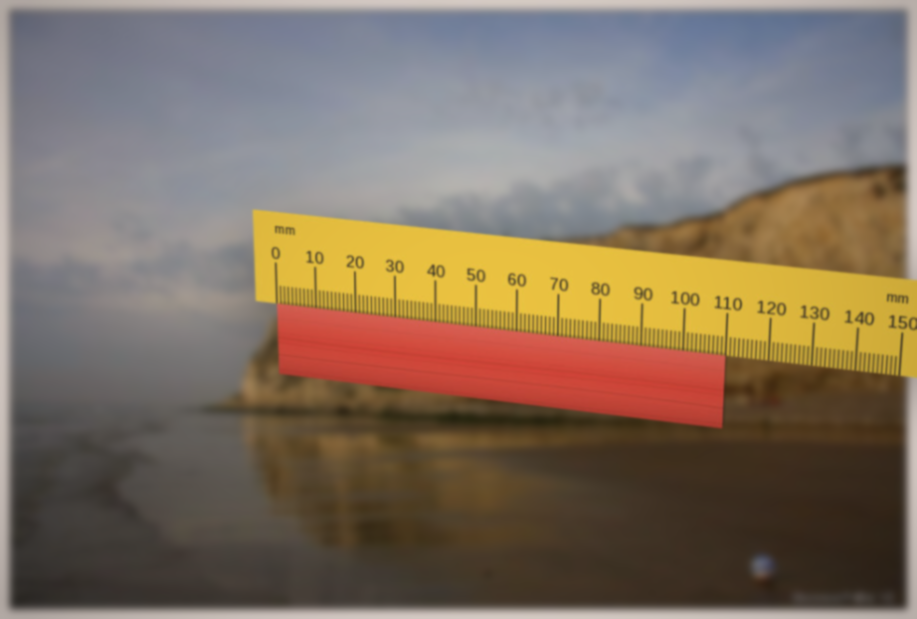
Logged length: 110
